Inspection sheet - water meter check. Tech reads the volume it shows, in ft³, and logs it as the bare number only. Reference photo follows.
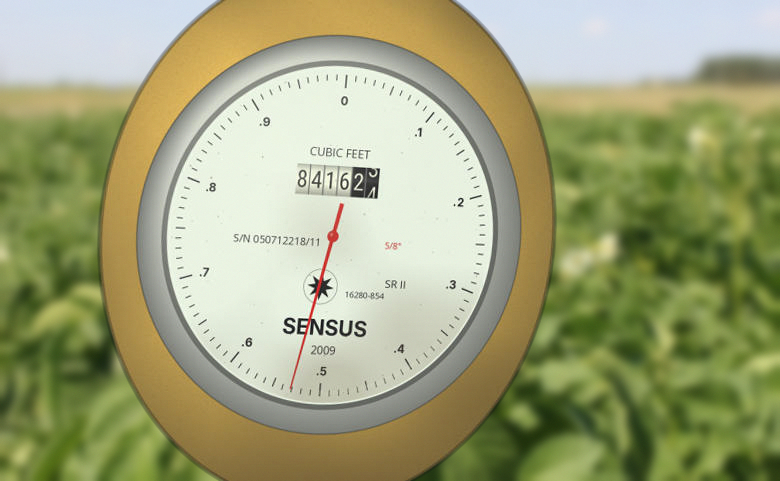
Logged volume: 841623.53
